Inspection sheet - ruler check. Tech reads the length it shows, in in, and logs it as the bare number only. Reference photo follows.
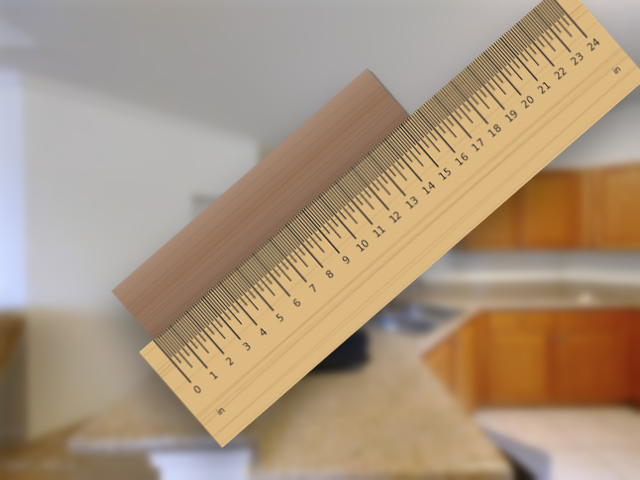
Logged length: 15.5
